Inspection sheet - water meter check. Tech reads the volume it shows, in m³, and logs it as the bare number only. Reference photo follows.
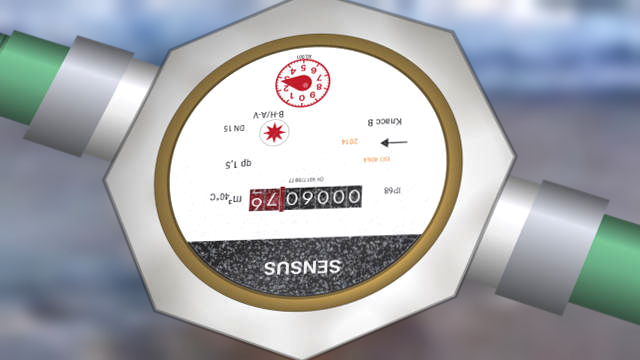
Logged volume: 60.762
